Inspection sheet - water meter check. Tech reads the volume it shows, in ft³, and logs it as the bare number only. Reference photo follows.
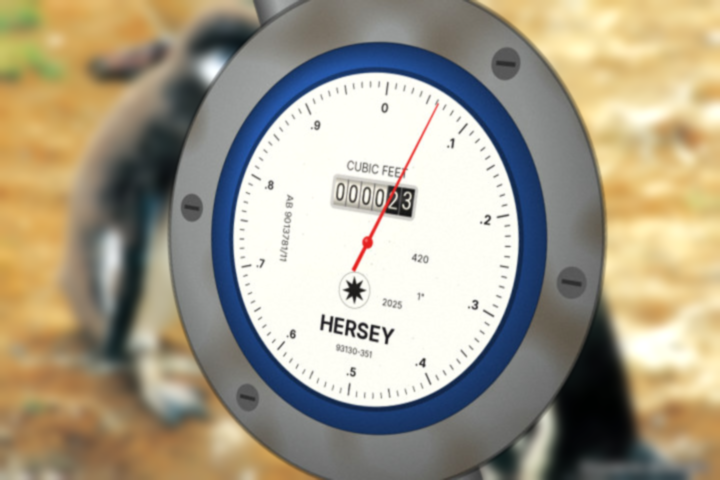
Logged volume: 23.06
